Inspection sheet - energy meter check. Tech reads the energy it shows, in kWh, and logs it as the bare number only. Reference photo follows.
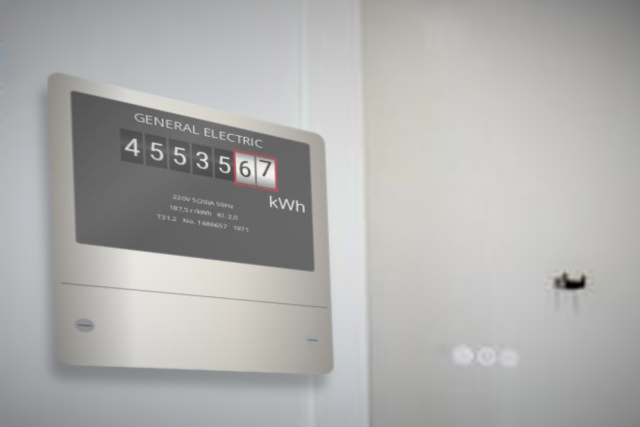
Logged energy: 45535.67
